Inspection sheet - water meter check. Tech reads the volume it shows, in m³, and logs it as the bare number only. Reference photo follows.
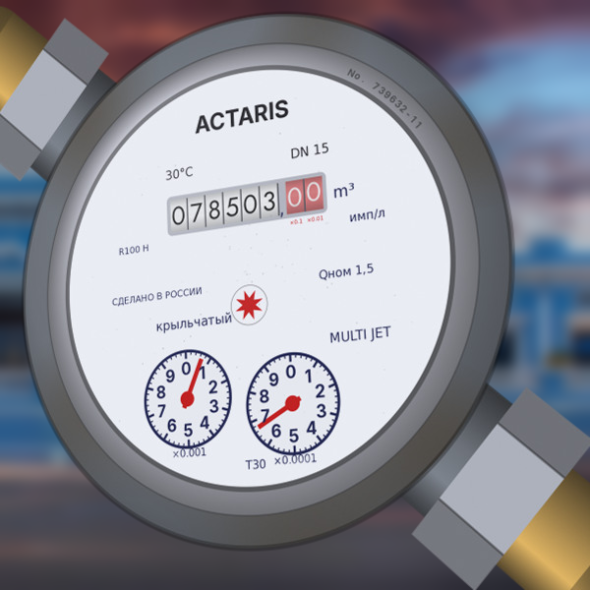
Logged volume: 78503.0006
